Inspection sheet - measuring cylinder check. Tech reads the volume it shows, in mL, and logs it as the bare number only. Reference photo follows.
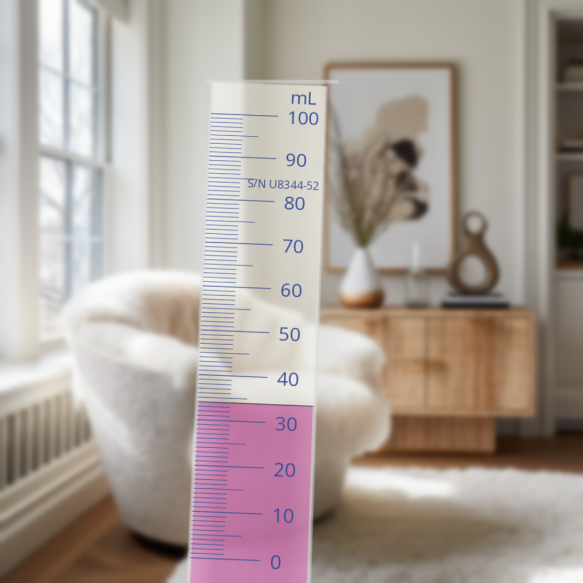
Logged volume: 34
